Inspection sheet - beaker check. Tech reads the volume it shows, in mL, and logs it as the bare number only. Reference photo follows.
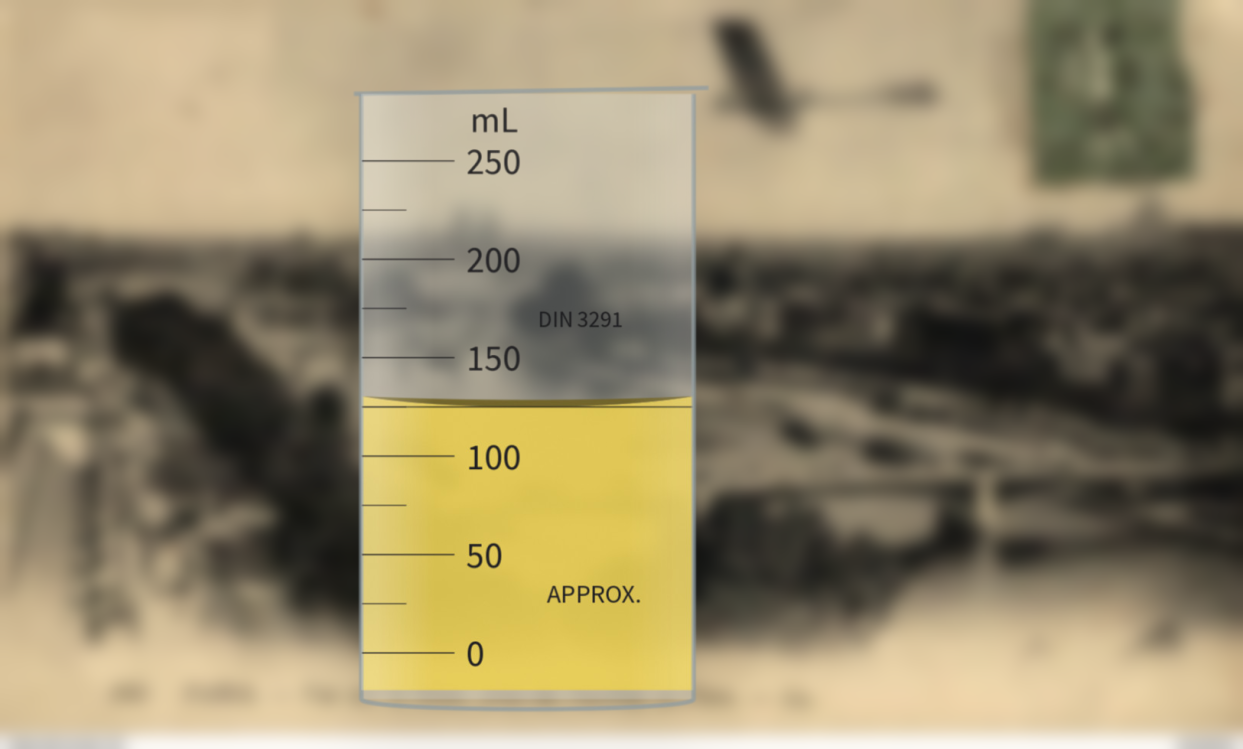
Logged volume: 125
